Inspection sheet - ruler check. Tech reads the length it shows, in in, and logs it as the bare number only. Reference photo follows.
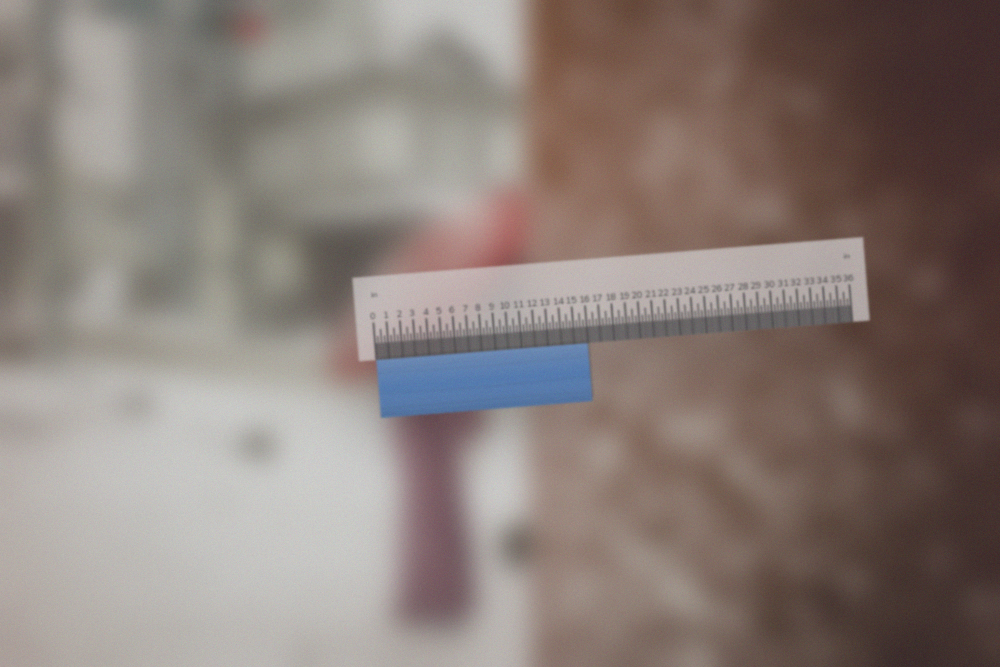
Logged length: 16
